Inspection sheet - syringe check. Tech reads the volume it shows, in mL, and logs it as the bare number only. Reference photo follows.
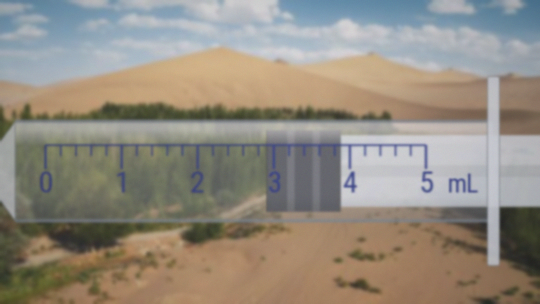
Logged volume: 2.9
